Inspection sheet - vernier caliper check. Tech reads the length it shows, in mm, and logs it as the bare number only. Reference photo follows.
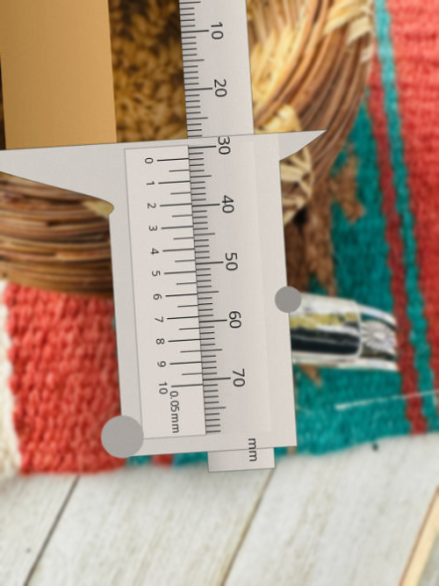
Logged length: 31.8
